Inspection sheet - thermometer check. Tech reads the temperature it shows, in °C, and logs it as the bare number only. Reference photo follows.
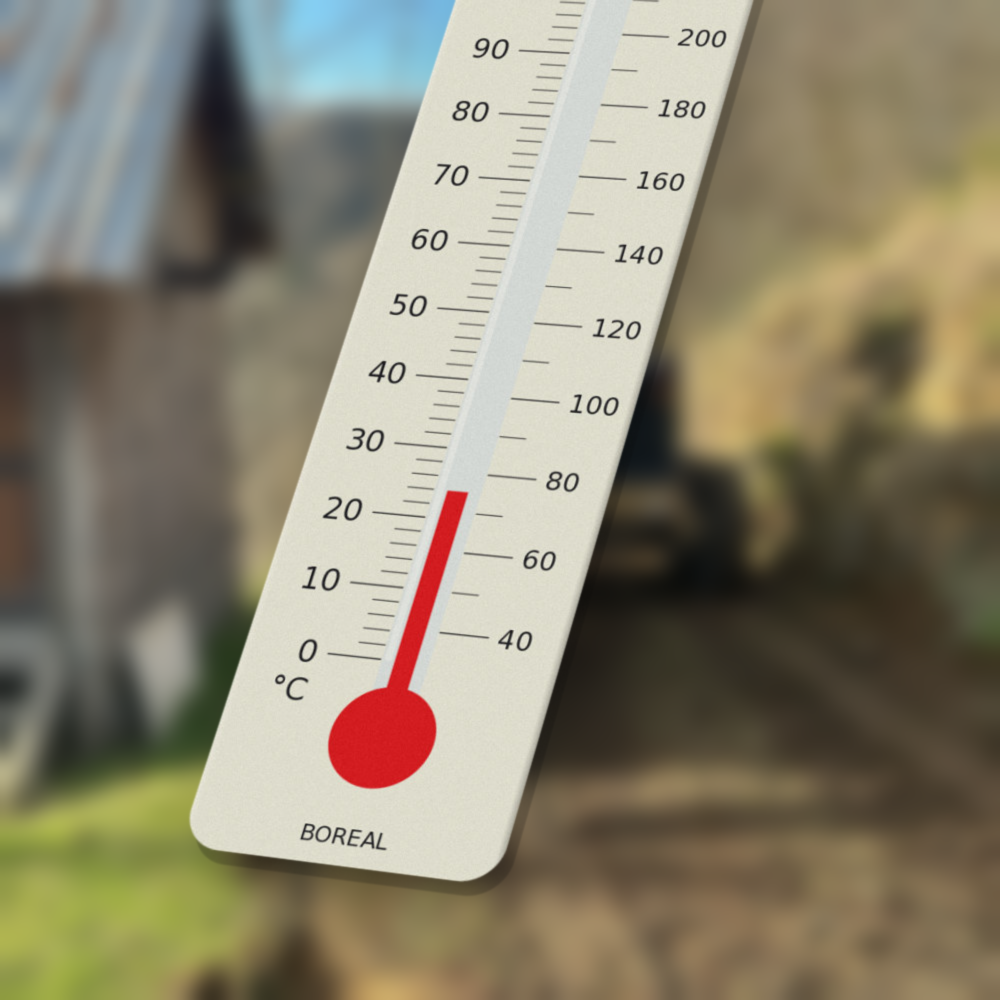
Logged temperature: 24
